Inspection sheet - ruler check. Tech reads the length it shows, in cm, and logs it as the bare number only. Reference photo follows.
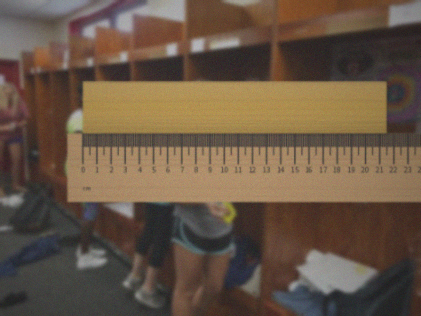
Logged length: 21.5
